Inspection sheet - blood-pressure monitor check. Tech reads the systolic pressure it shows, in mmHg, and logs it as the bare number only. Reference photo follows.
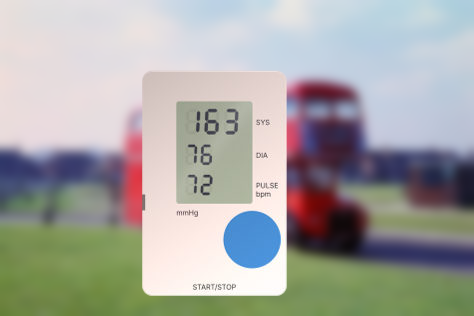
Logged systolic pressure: 163
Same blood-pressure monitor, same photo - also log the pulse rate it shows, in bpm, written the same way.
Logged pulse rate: 72
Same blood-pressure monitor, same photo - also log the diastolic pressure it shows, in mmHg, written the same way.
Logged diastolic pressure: 76
